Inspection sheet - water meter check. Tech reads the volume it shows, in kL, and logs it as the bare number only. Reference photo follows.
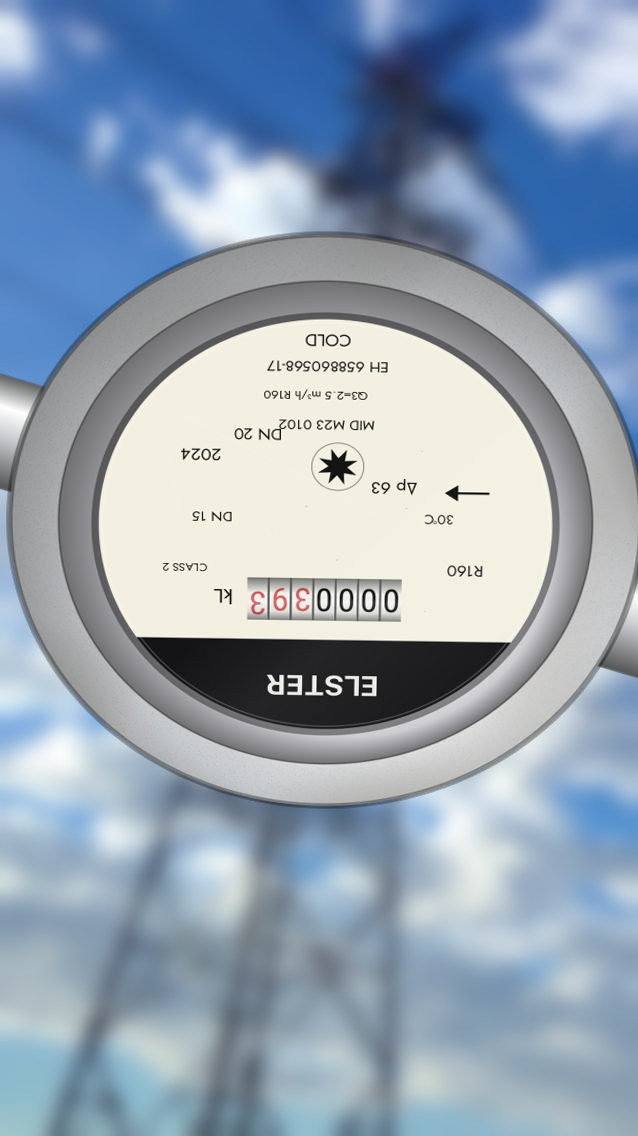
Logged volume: 0.393
